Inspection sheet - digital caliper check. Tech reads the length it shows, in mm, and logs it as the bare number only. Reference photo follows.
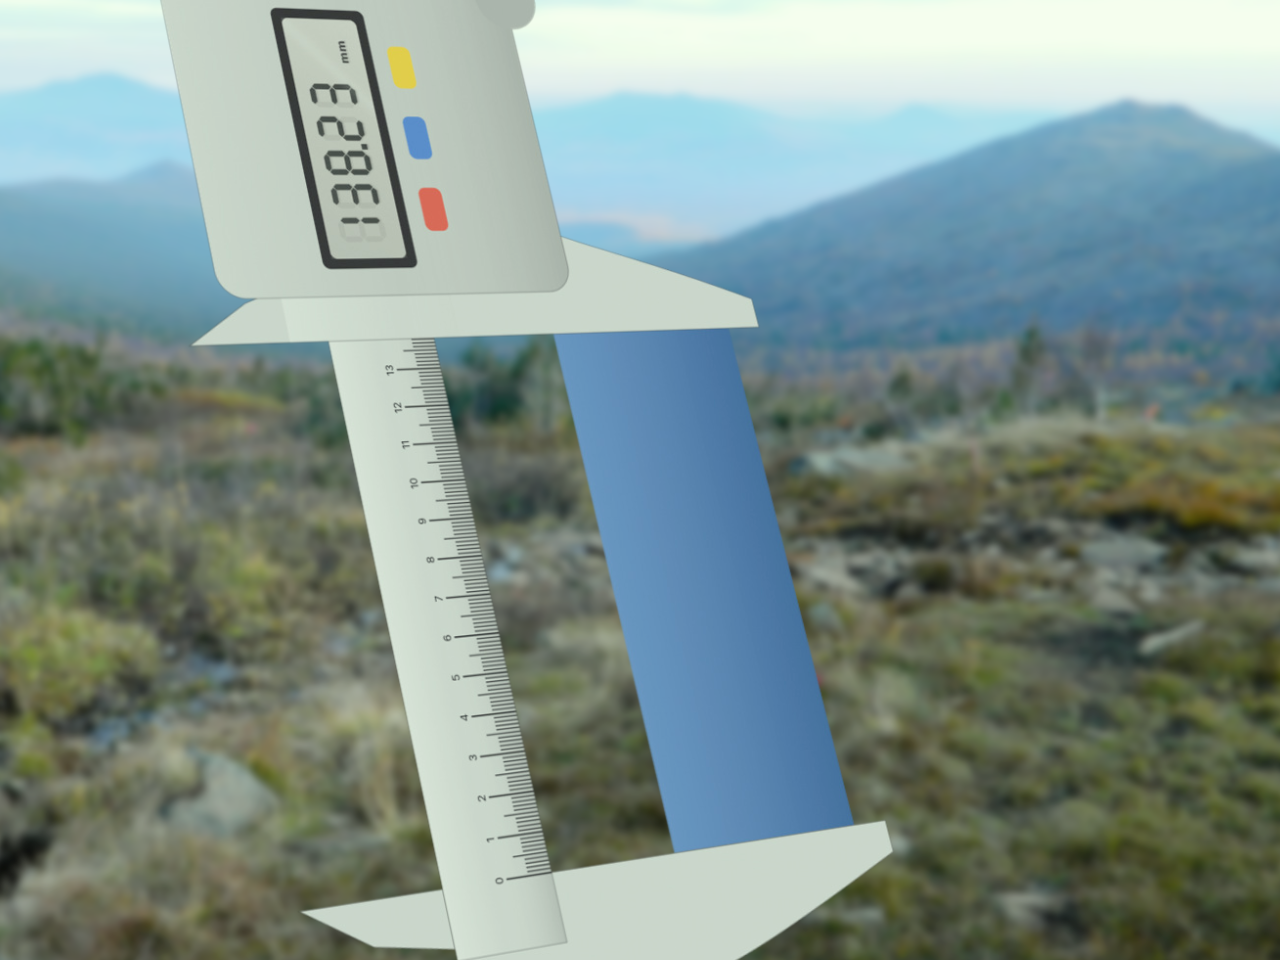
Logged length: 138.23
